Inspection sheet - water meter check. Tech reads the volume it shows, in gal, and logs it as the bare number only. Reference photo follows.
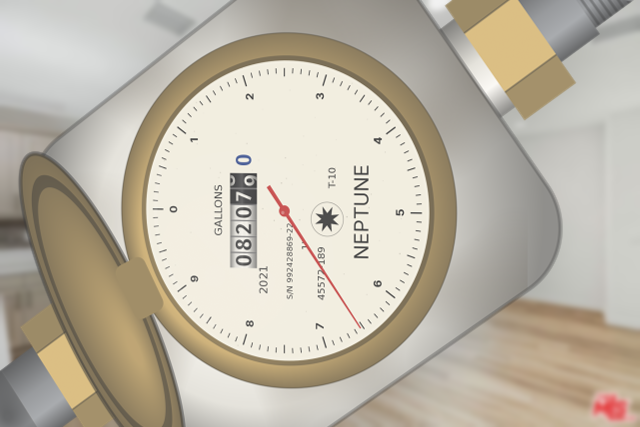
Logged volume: 820786.5
